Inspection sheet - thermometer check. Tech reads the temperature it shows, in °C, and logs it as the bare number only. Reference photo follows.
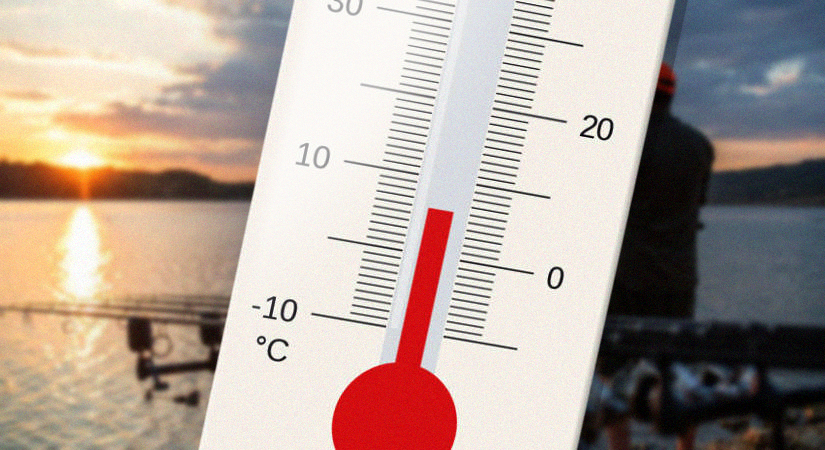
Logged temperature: 6
